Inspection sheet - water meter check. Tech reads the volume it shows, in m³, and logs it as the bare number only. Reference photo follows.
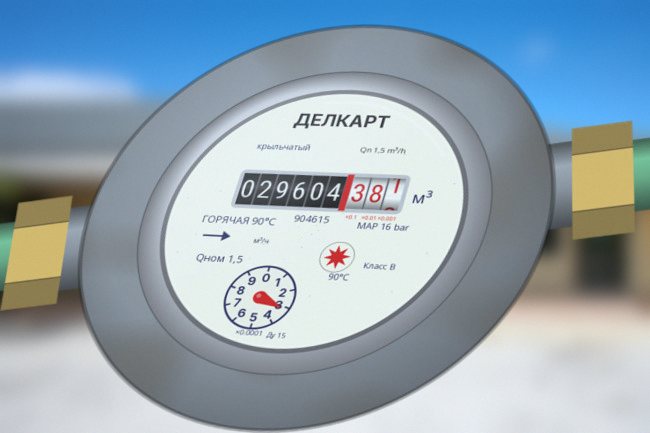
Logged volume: 29604.3813
